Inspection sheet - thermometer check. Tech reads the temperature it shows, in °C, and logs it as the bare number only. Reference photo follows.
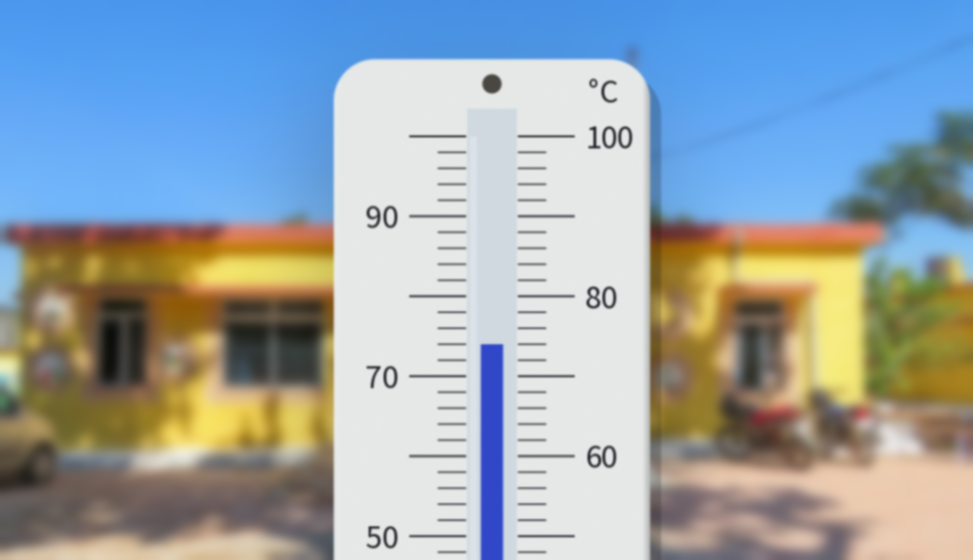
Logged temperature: 74
